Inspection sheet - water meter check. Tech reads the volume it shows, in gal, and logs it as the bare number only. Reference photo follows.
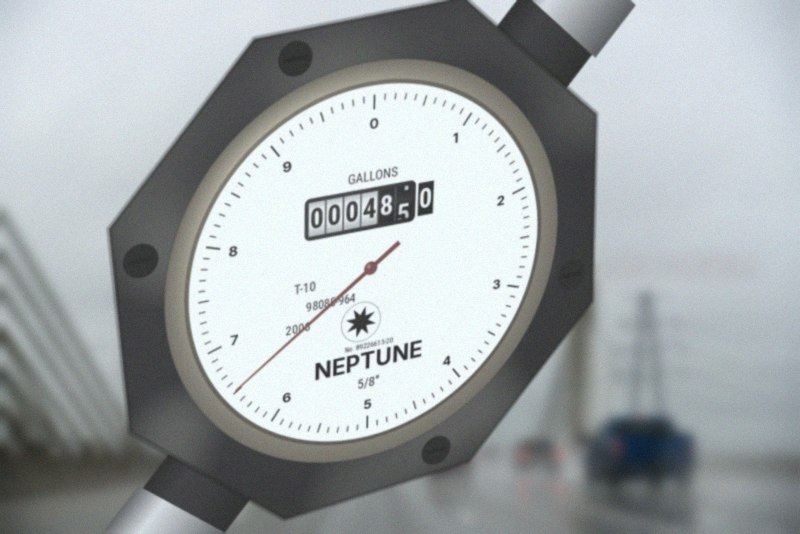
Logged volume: 4846.5
